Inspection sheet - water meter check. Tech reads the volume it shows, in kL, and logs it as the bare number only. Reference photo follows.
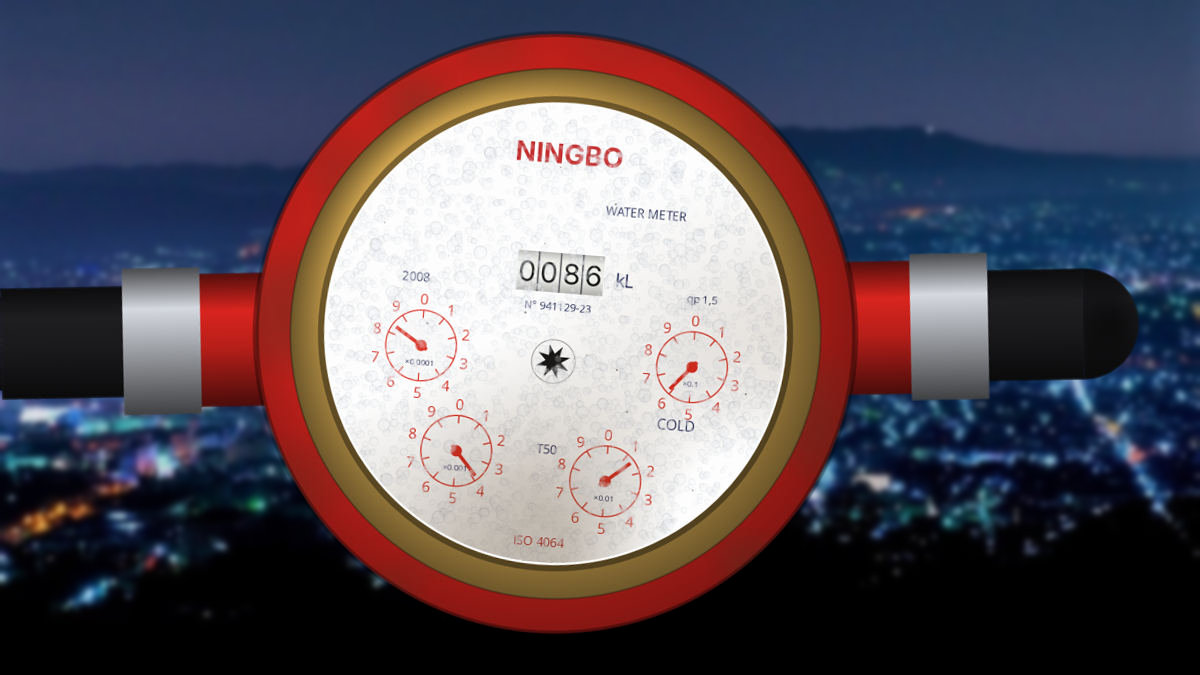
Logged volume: 86.6138
